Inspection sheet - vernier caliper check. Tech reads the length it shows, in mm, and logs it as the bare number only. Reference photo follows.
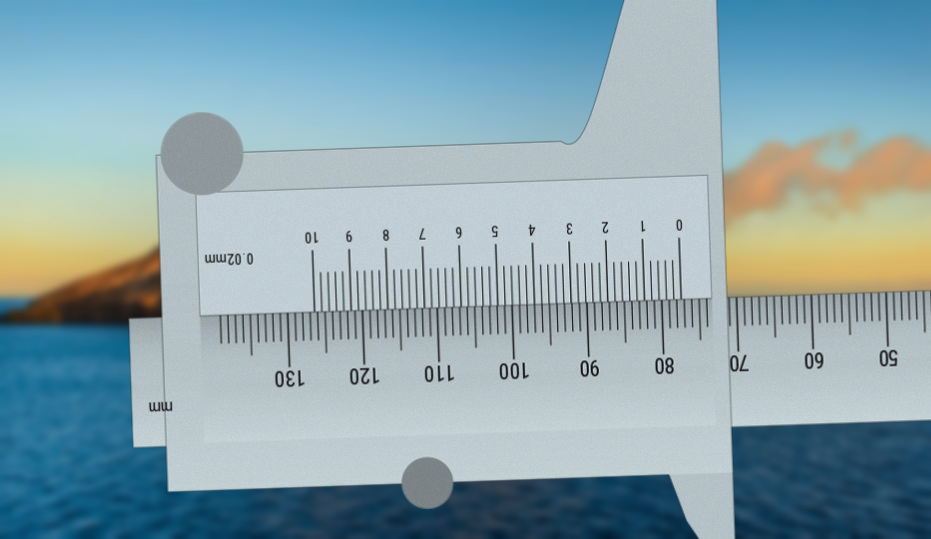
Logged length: 77.4
